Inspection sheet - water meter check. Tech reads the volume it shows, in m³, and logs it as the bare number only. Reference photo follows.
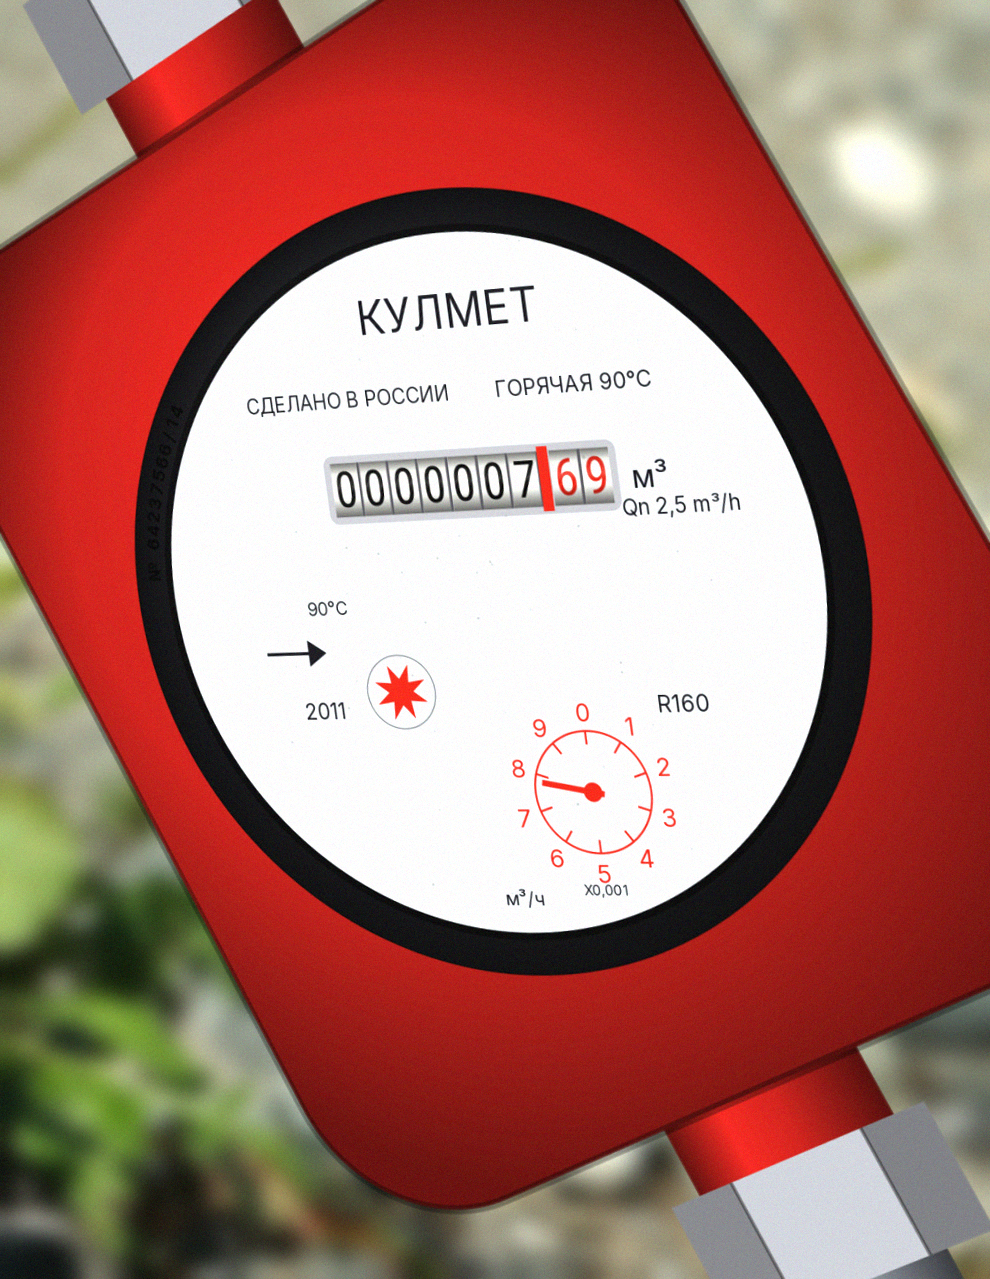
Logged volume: 7.697
